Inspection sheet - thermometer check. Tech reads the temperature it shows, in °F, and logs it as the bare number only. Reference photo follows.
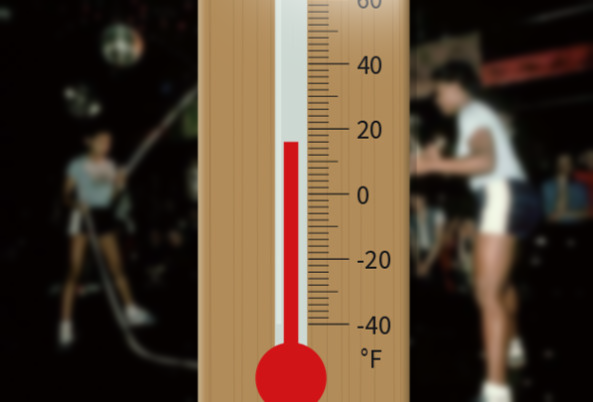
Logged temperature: 16
